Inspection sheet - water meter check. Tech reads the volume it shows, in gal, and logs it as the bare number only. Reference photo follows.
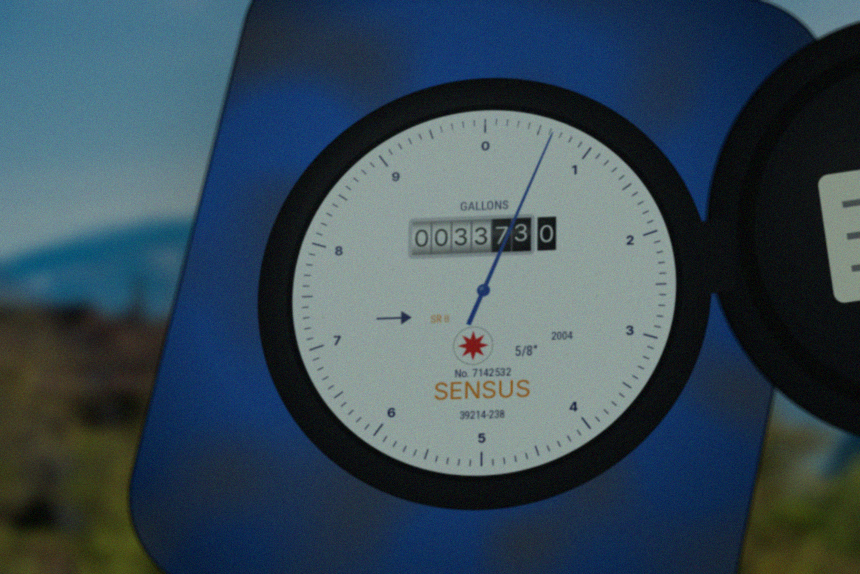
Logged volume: 33730.6
